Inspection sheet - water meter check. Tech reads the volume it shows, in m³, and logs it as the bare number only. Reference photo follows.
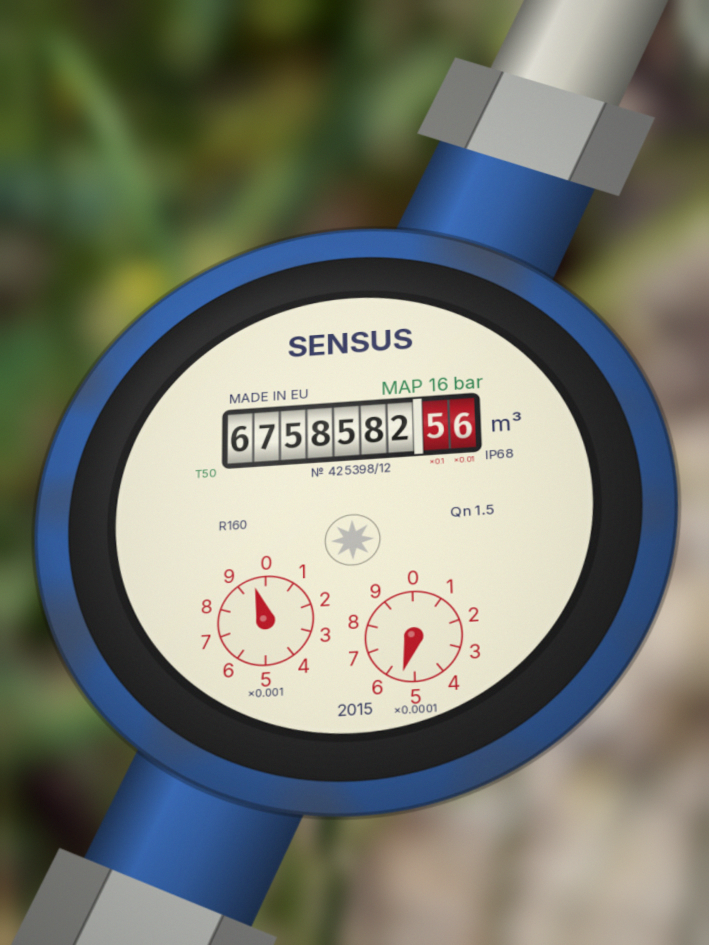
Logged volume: 6758582.5595
